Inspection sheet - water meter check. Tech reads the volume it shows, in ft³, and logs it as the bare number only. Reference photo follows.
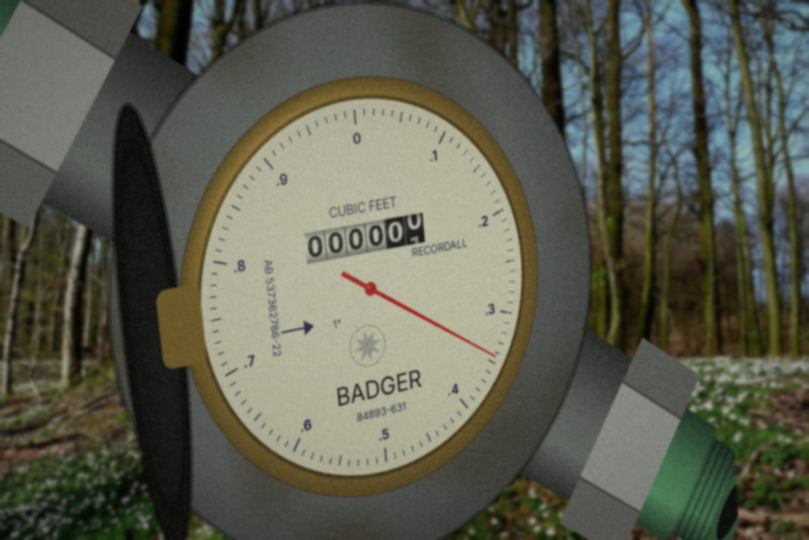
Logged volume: 0.34
